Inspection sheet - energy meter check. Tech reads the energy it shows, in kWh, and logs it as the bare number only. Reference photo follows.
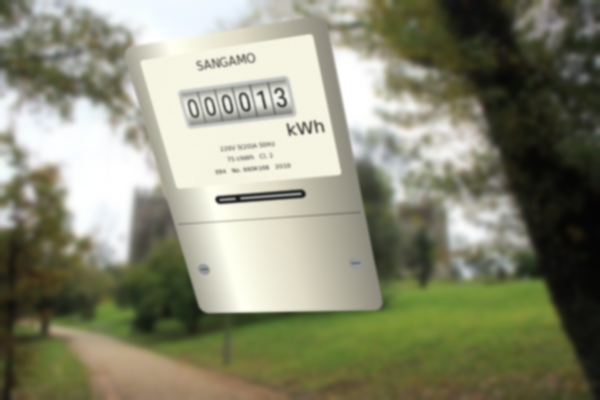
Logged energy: 13
